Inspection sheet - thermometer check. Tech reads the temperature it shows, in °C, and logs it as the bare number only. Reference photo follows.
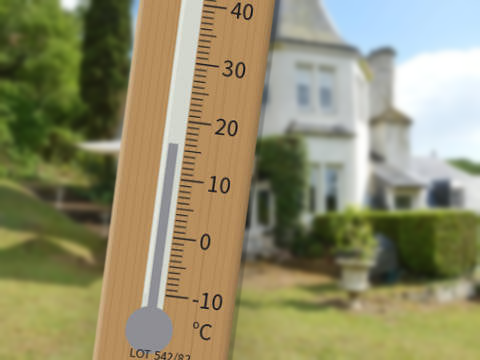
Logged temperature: 16
